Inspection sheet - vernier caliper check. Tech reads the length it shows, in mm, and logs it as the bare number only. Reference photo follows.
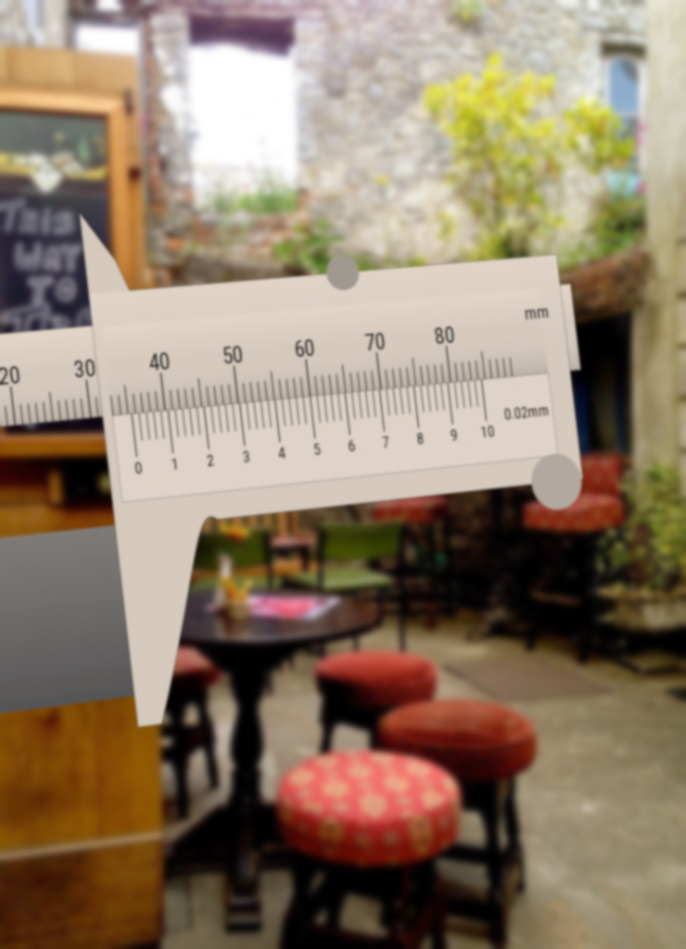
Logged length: 35.5
